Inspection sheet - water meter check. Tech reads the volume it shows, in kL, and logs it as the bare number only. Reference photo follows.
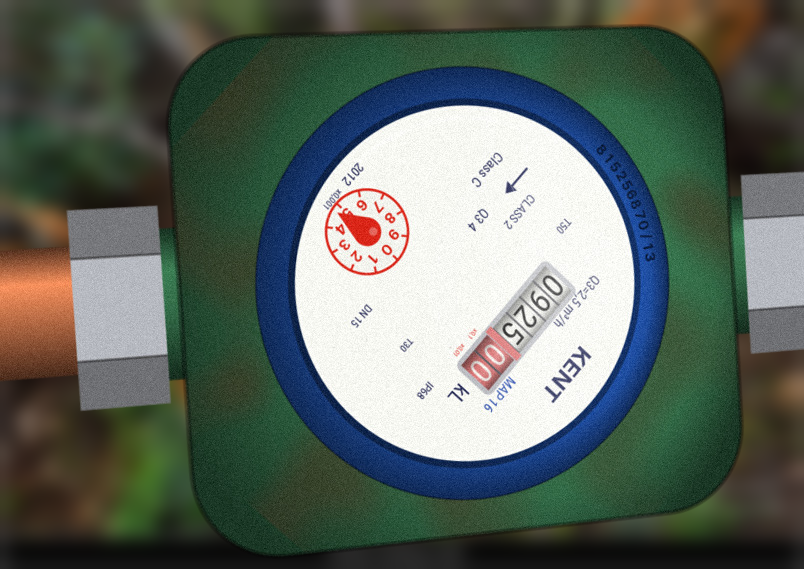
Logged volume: 925.004
